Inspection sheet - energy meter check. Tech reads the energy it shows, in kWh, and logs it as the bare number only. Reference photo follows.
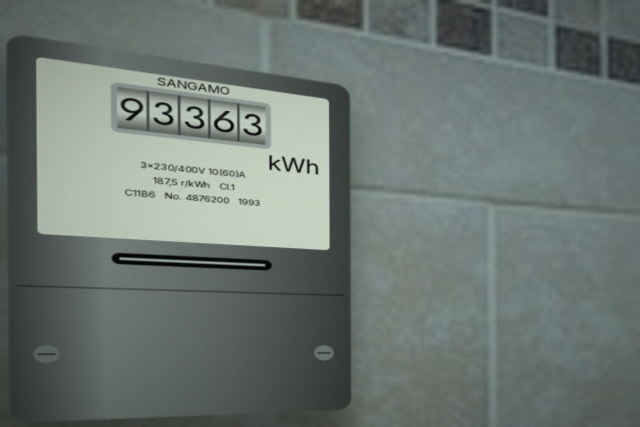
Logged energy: 93363
